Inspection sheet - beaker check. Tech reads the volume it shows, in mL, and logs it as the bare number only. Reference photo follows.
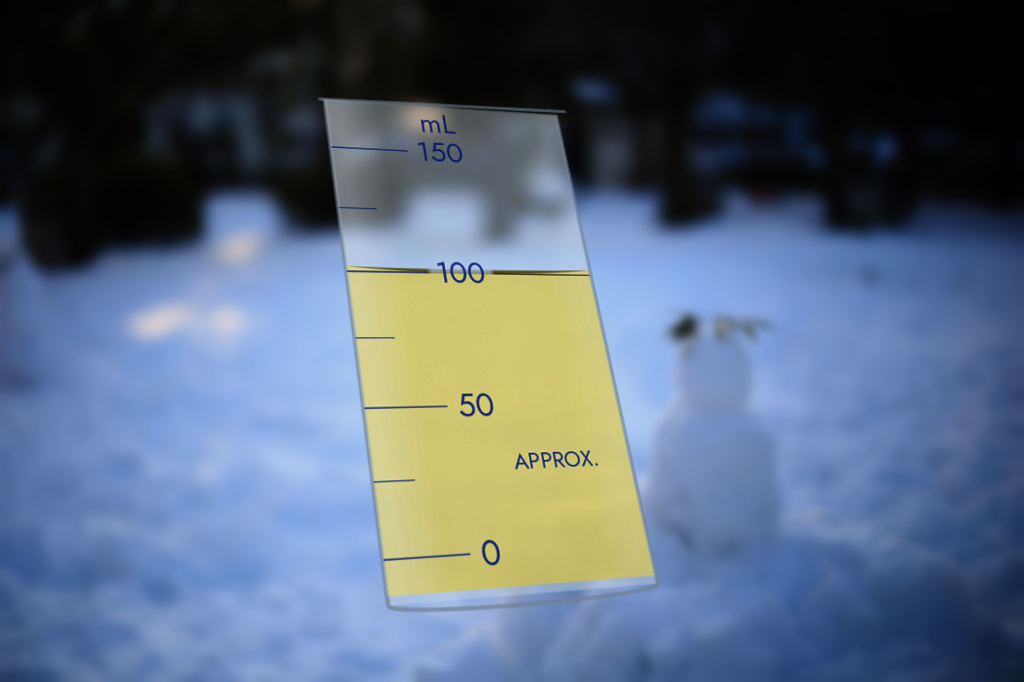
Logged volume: 100
